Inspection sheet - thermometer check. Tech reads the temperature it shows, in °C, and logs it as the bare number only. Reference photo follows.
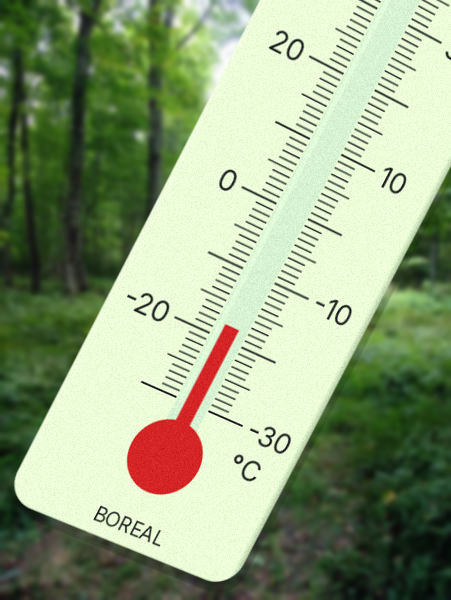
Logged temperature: -18
